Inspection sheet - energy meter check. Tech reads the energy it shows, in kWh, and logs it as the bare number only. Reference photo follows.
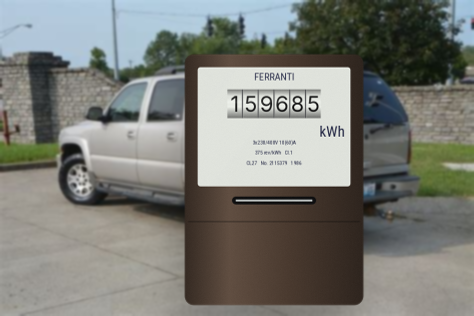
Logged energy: 159685
